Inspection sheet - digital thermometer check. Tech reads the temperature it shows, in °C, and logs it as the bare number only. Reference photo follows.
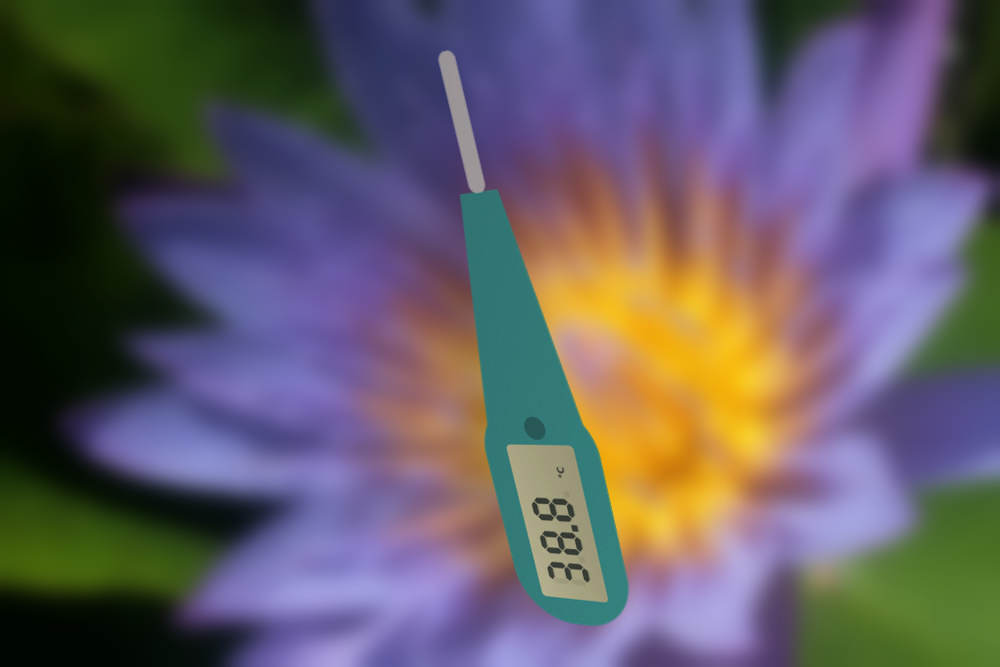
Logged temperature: 38.8
